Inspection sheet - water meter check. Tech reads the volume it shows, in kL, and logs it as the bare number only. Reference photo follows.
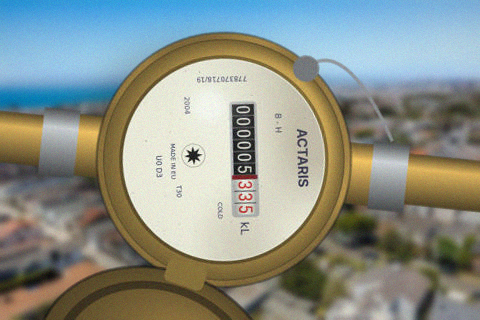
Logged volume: 5.335
